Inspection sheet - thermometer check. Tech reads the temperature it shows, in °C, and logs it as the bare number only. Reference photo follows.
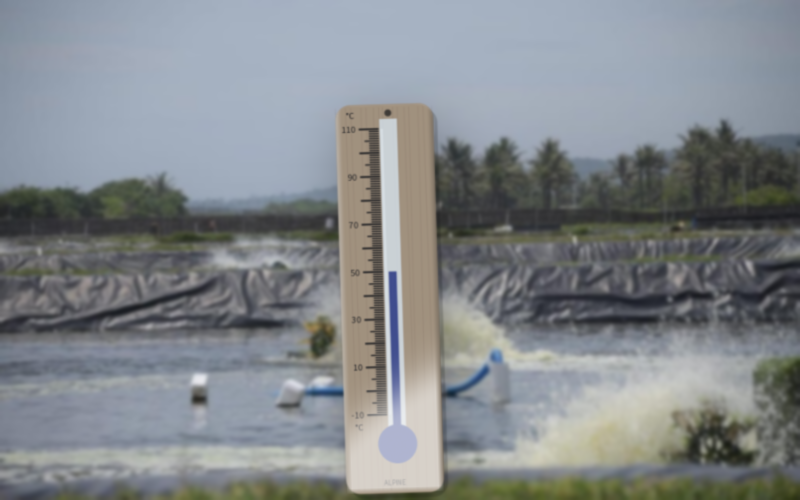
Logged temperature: 50
